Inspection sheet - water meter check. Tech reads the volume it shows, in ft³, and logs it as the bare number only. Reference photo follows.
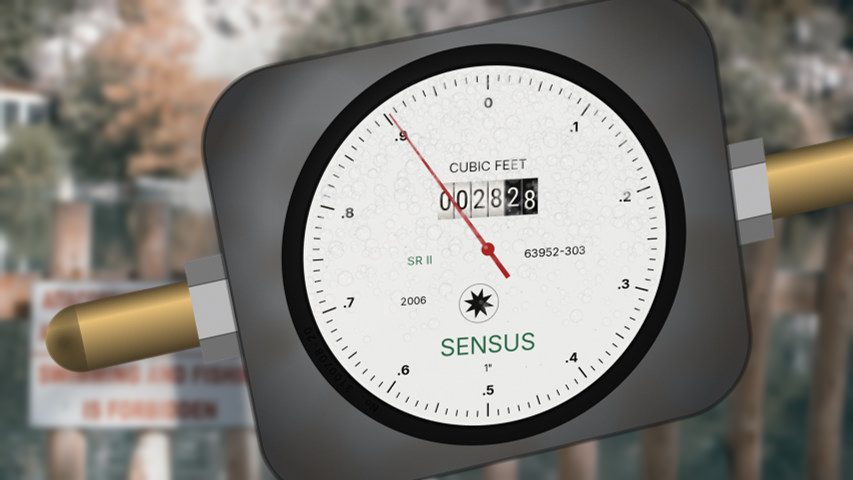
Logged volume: 2827.90
